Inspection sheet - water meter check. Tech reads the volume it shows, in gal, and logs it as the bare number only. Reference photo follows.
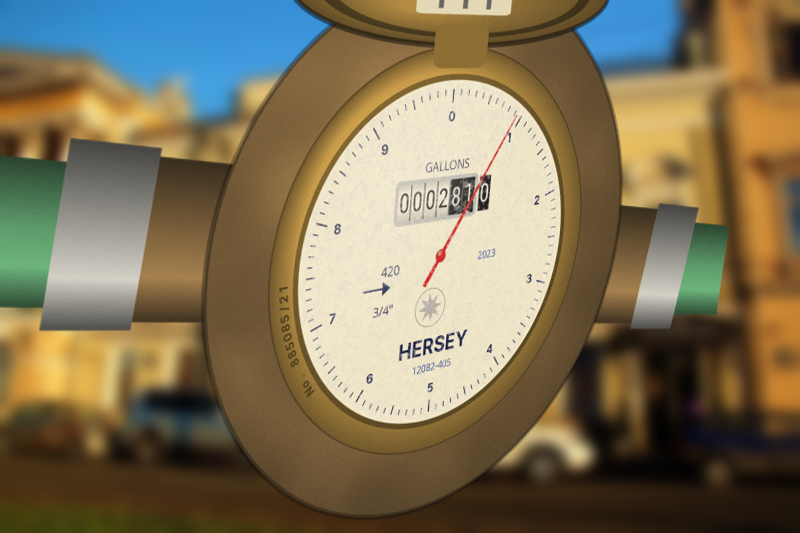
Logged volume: 2810.9
